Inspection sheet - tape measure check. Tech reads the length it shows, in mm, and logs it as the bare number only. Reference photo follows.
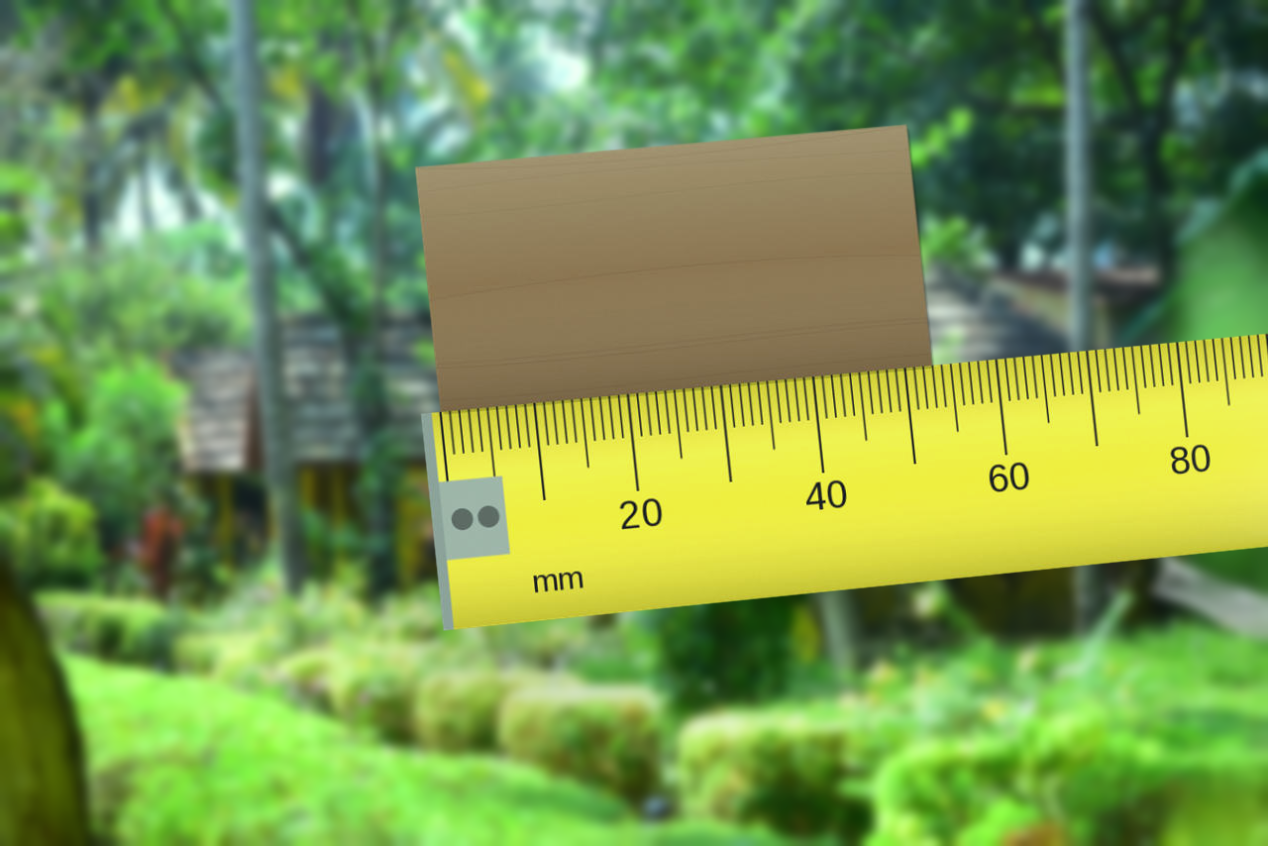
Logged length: 53
